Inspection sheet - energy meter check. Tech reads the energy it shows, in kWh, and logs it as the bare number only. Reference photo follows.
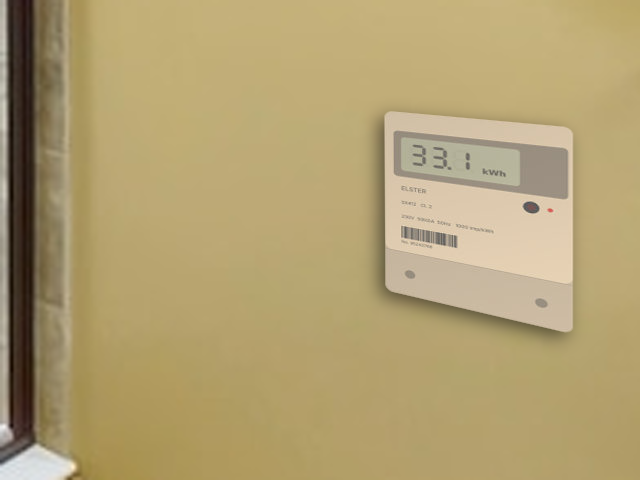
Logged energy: 33.1
